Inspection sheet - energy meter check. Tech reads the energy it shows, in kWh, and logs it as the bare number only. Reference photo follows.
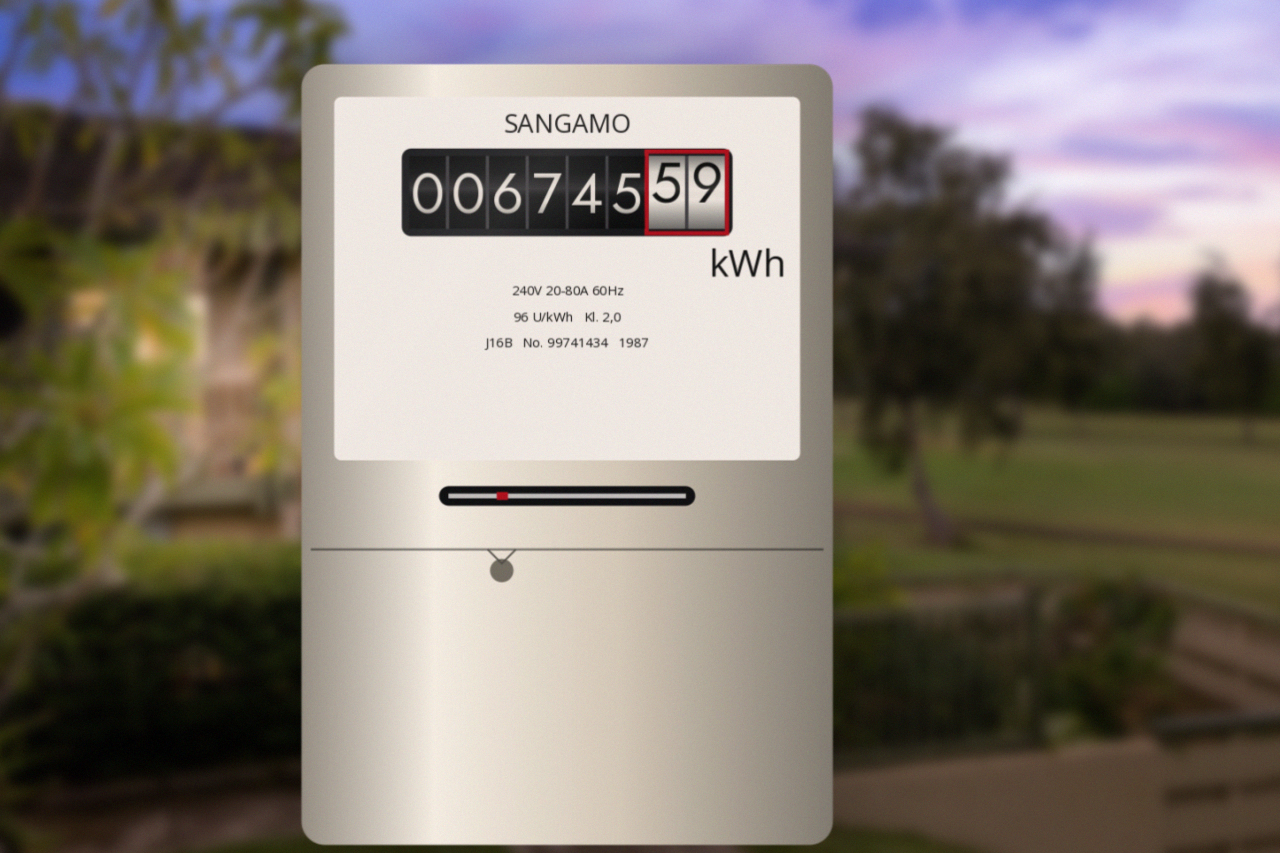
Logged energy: 6745.59
